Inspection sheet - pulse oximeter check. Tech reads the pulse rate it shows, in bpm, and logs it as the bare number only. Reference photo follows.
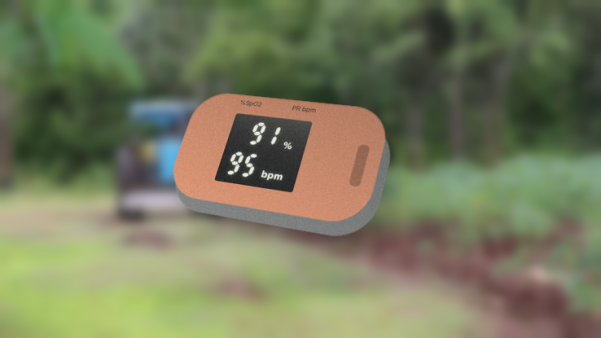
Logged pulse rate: 95
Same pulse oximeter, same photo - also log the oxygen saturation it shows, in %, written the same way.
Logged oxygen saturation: 91
